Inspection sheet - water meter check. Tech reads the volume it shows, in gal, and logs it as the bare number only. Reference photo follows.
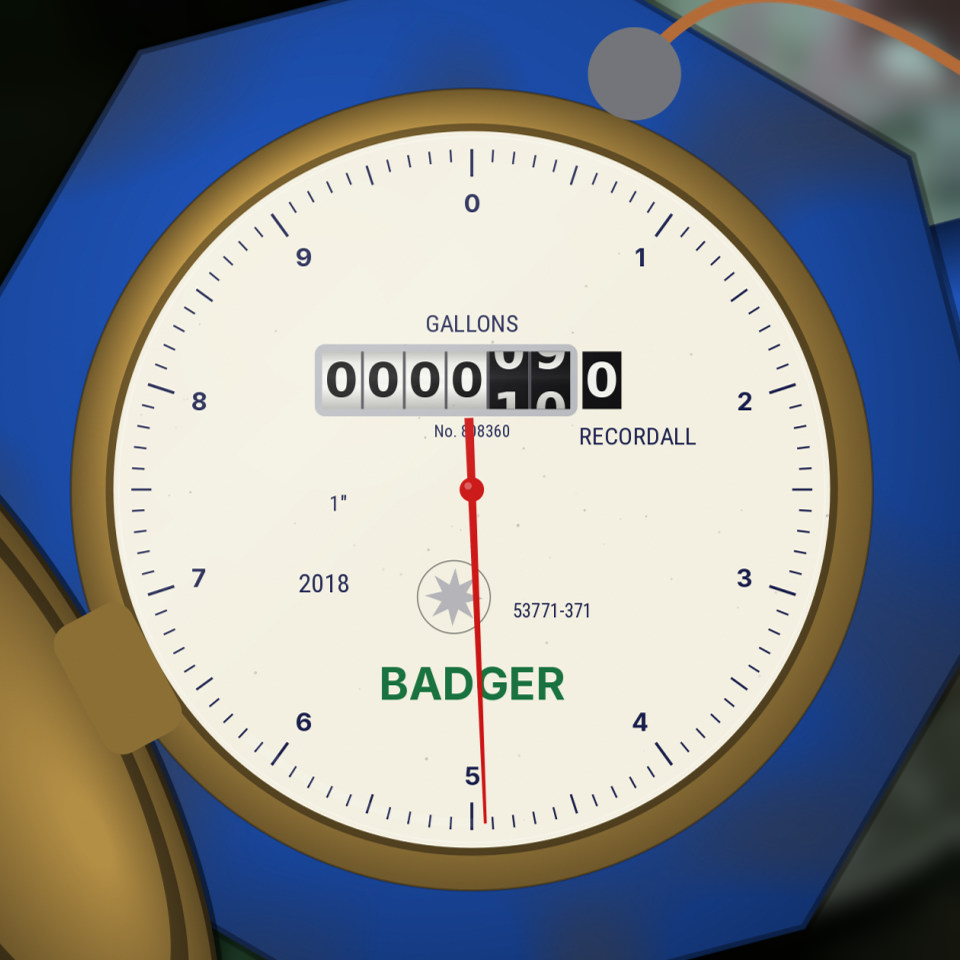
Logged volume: 94.9
